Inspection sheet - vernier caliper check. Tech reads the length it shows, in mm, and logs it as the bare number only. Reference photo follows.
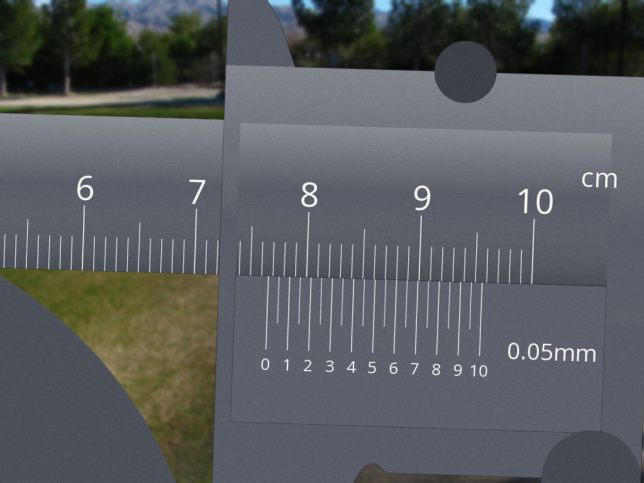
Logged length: 76.6
